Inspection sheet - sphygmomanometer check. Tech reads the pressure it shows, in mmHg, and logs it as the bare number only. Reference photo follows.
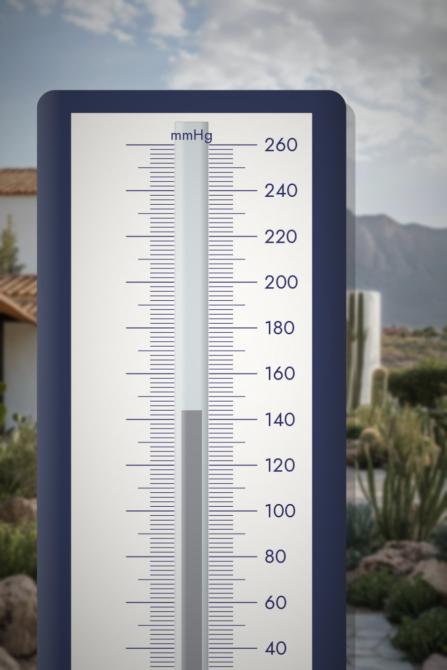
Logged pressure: 144
